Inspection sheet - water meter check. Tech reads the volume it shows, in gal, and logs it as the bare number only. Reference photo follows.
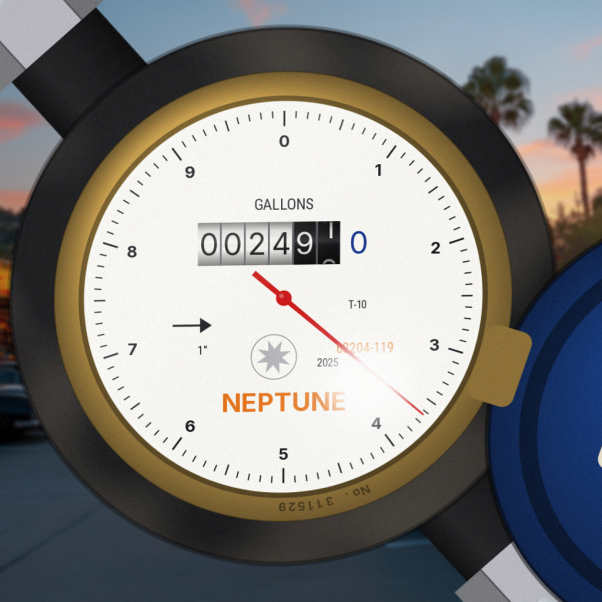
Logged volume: 24913.6
